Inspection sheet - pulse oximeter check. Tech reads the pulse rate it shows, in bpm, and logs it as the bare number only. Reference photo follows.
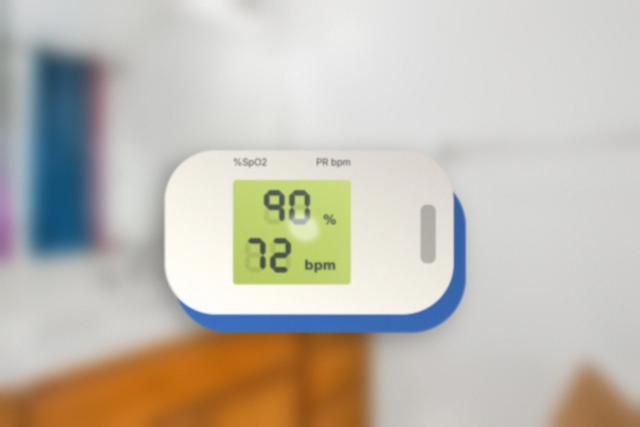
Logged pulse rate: 72
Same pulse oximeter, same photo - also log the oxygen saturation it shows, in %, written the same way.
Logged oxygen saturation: 90
